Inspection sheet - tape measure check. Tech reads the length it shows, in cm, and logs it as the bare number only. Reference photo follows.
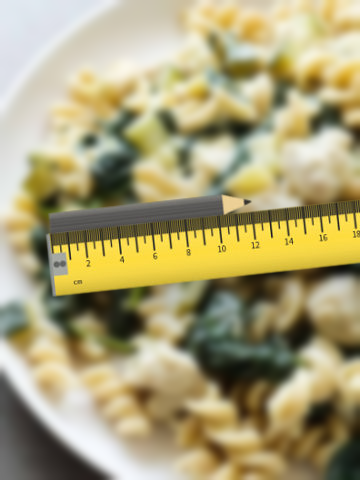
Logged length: 12
